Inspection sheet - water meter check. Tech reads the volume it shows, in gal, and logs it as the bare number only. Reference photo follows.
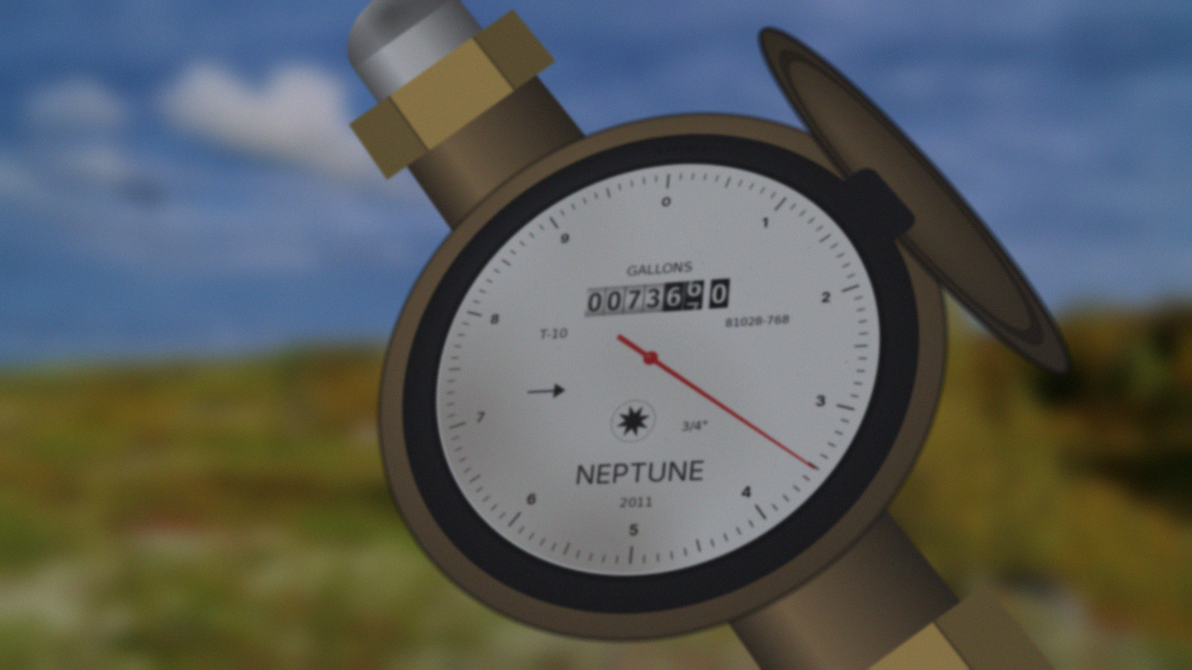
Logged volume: 73663.5
